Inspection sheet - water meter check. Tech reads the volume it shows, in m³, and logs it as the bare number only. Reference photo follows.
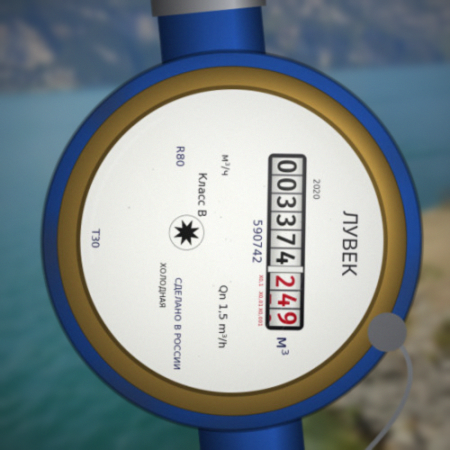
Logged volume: 3374.249
